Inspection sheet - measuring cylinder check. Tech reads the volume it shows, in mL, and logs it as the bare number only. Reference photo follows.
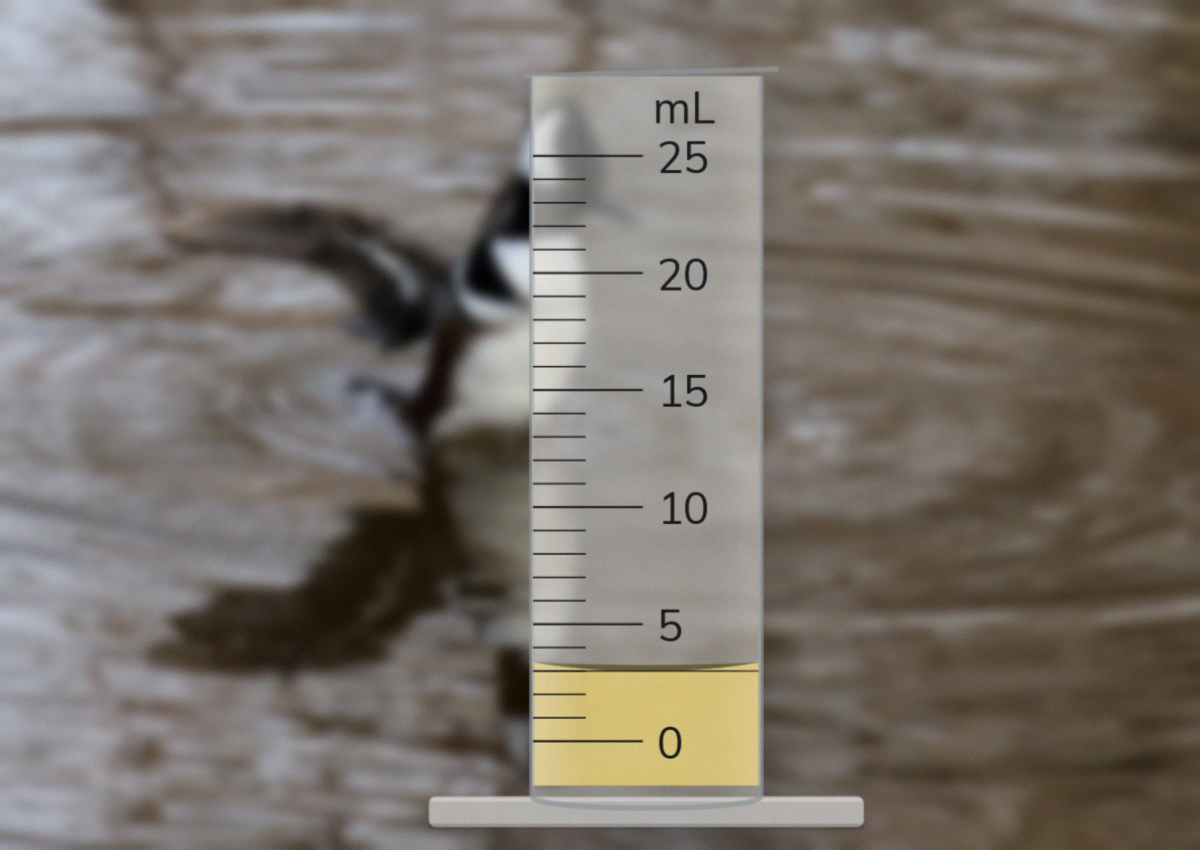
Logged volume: 3
